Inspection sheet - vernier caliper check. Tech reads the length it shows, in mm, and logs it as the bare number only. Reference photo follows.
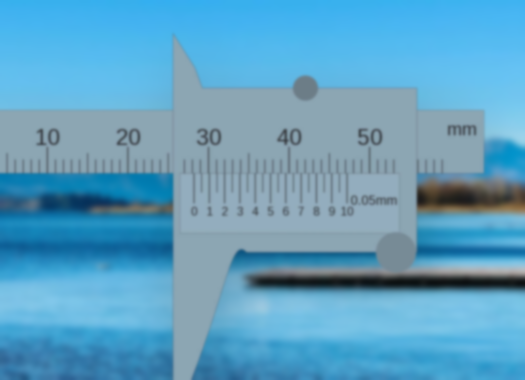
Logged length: 28.2
